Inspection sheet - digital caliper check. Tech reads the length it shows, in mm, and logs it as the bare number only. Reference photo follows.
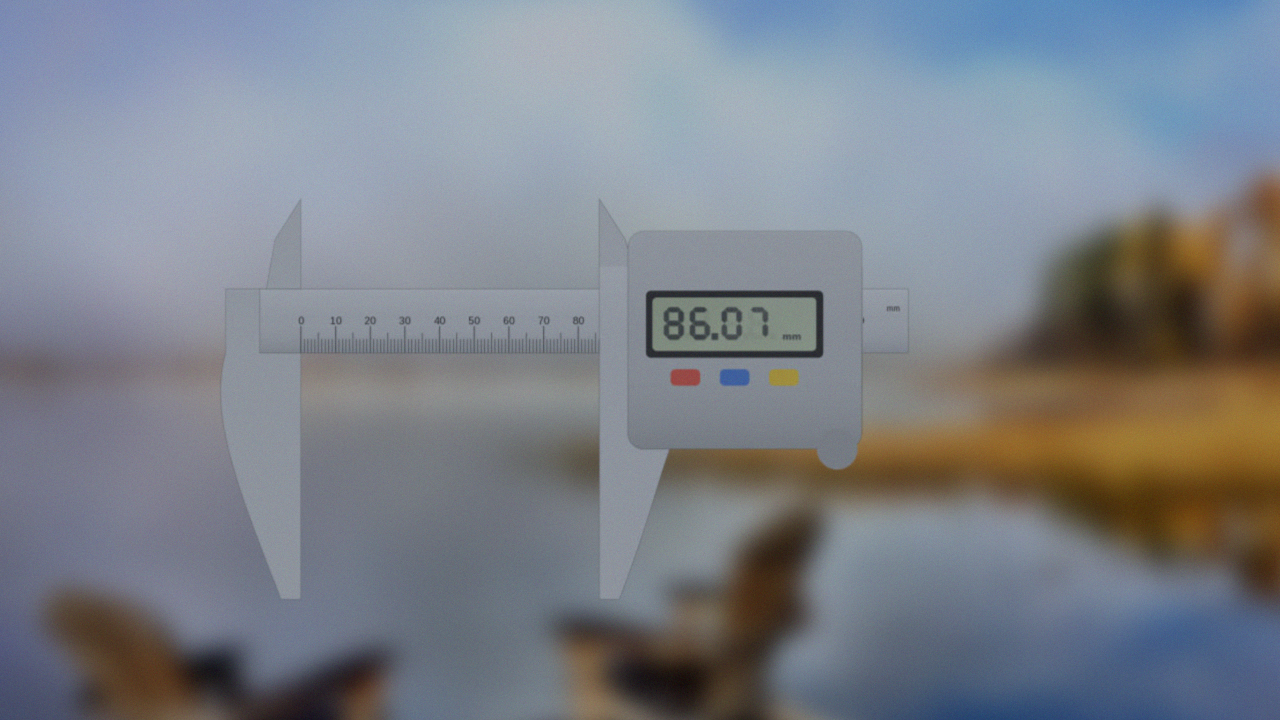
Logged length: 86.07
